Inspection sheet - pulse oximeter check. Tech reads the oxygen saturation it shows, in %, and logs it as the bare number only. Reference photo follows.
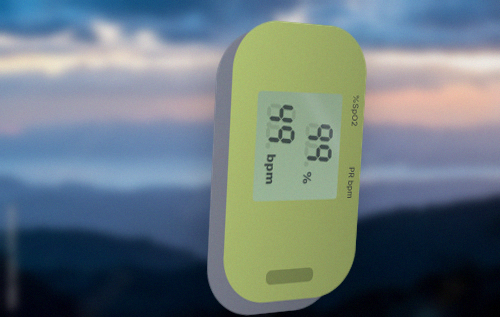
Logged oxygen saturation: 99
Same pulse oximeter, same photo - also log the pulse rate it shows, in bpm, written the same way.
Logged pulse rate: 49
